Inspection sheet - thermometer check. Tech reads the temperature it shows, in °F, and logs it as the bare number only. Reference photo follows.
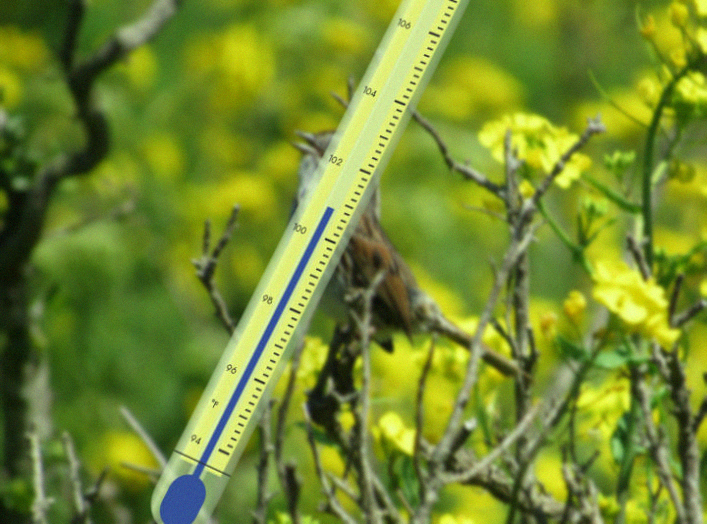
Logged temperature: 100.8
